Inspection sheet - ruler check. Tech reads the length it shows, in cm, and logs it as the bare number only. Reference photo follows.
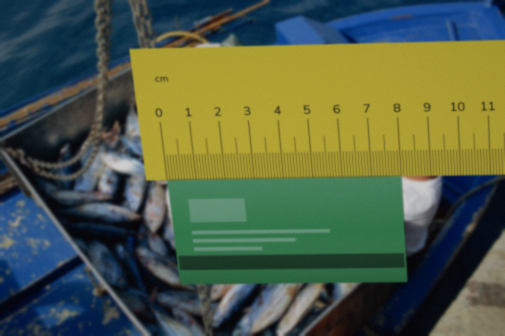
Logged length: 8
